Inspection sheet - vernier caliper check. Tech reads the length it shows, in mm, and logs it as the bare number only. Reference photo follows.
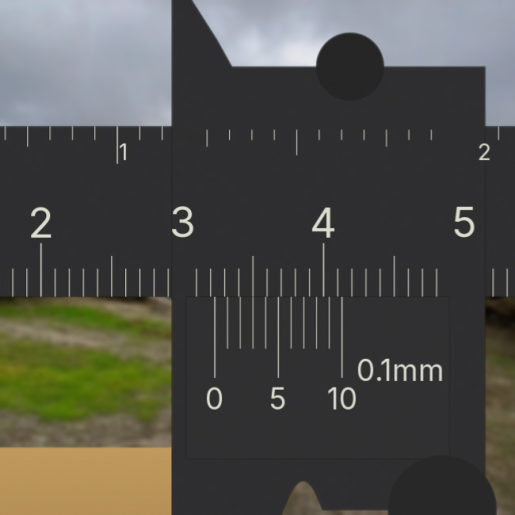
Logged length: 32.3
